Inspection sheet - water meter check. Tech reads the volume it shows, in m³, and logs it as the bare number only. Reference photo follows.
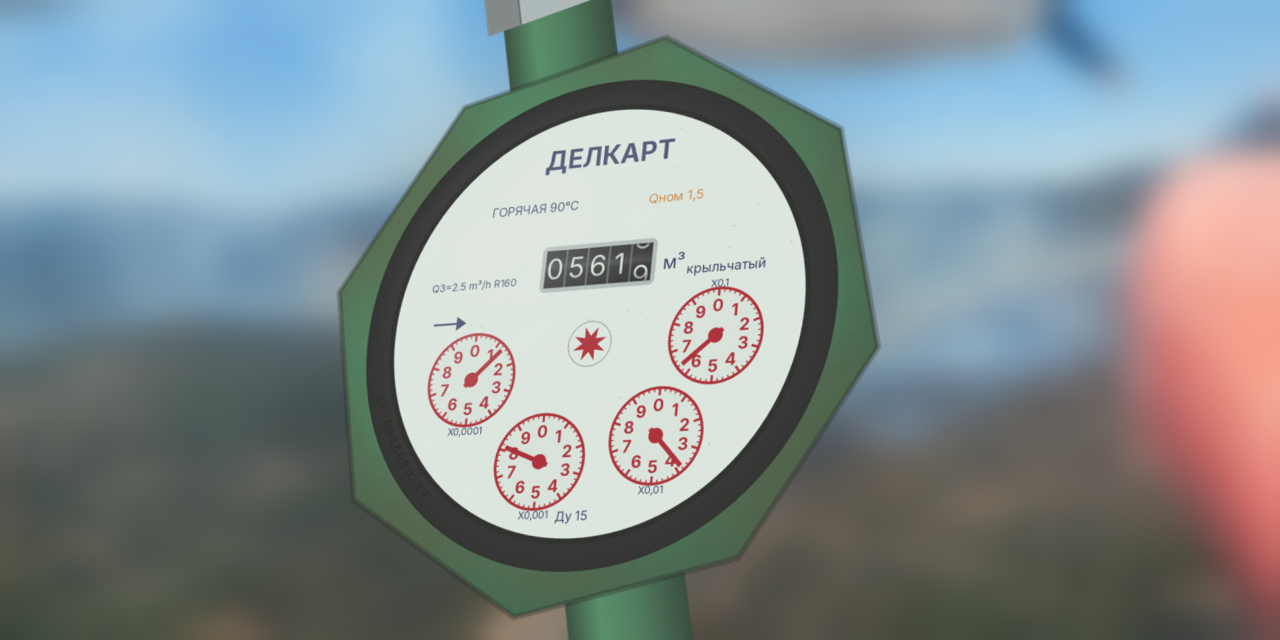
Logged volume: 5618.6381
